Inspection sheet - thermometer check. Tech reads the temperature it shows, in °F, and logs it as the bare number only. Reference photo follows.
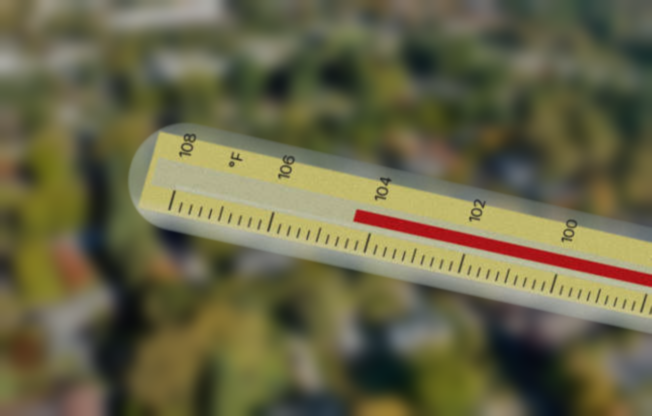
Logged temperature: 104.4
